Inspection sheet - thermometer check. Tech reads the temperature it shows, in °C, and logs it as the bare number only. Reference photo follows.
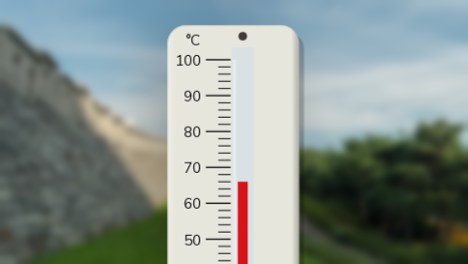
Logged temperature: 66
